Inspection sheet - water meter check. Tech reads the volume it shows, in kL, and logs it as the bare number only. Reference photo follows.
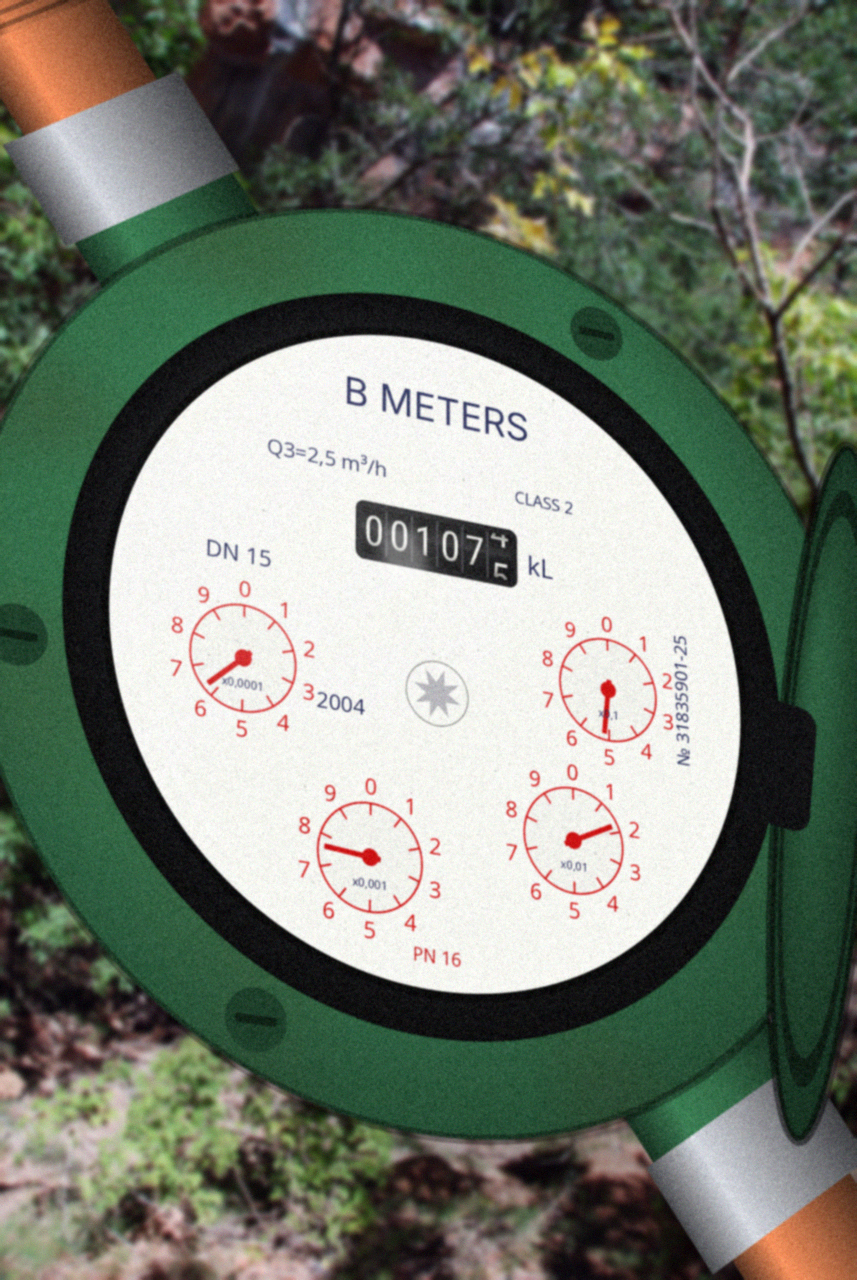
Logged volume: 1074.5176
